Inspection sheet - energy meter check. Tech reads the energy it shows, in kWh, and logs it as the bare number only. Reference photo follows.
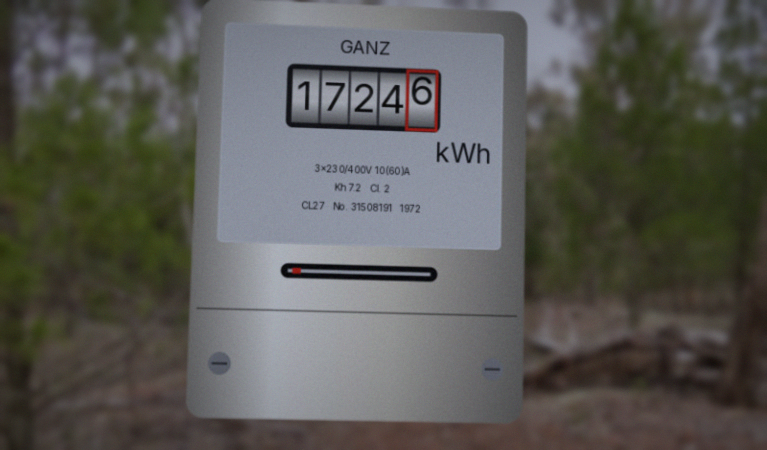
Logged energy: 1724.6
